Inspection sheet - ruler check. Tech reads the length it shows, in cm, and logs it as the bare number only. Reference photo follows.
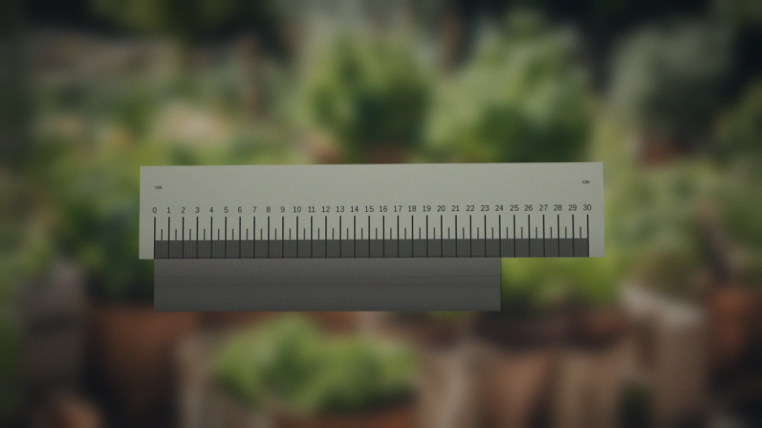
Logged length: 24
